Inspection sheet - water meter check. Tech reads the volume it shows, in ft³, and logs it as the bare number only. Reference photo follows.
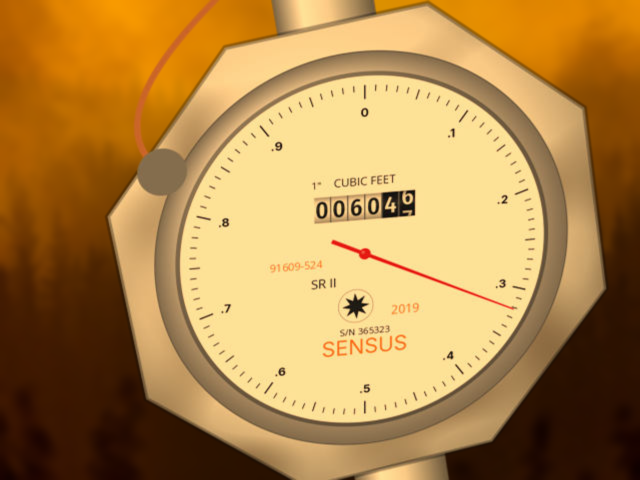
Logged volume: 6046.32
